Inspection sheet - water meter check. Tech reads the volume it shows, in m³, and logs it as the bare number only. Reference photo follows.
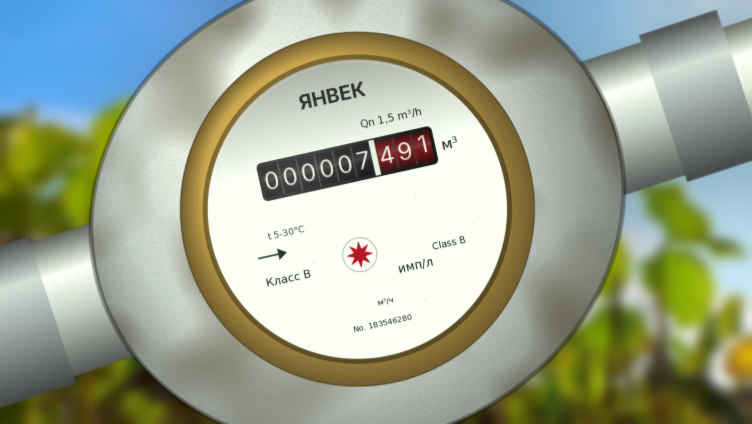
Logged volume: 7.491
